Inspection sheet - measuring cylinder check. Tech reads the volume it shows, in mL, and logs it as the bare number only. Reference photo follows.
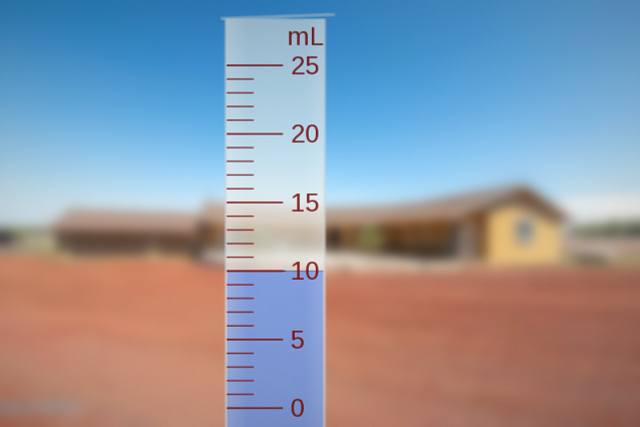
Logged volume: 10
